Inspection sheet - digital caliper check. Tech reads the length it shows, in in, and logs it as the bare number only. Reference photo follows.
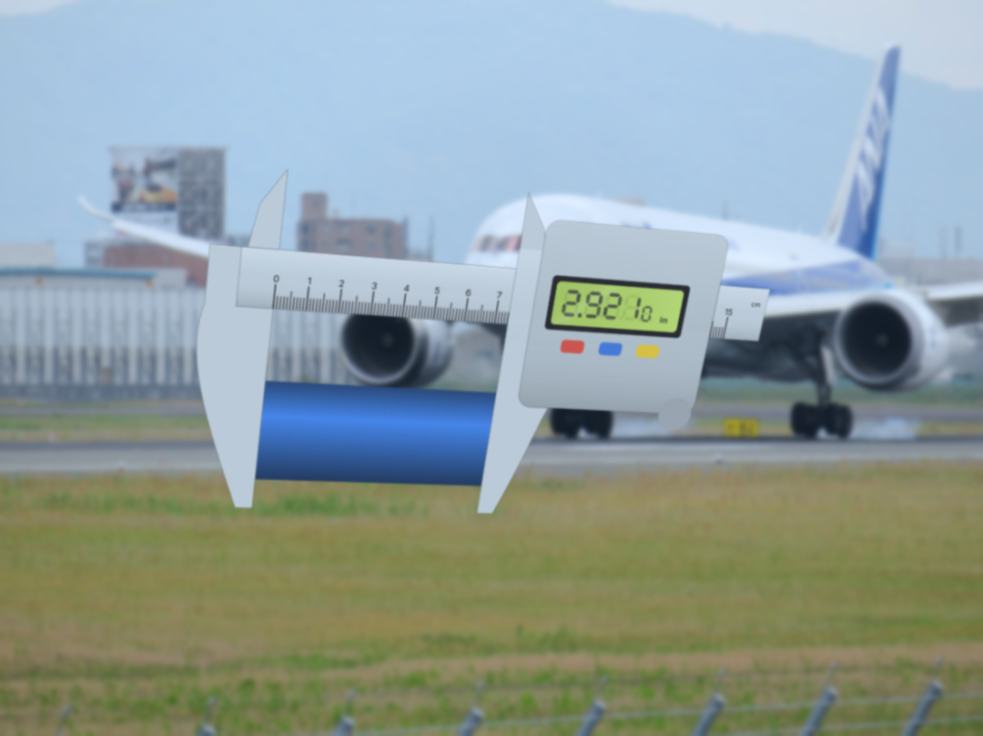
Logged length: 2.9210
